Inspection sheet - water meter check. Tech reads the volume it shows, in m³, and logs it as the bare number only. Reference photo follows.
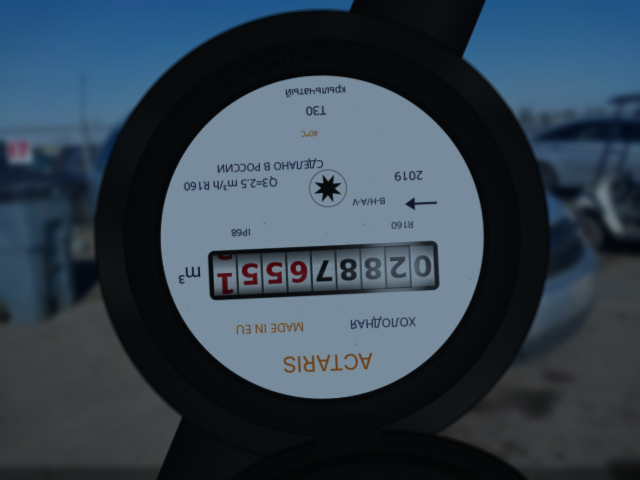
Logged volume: 2887.6551
